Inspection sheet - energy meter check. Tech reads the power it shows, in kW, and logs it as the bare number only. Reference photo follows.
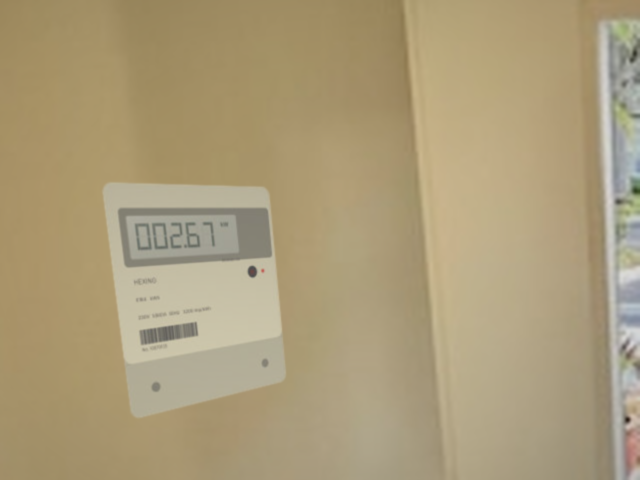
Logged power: 2.67
